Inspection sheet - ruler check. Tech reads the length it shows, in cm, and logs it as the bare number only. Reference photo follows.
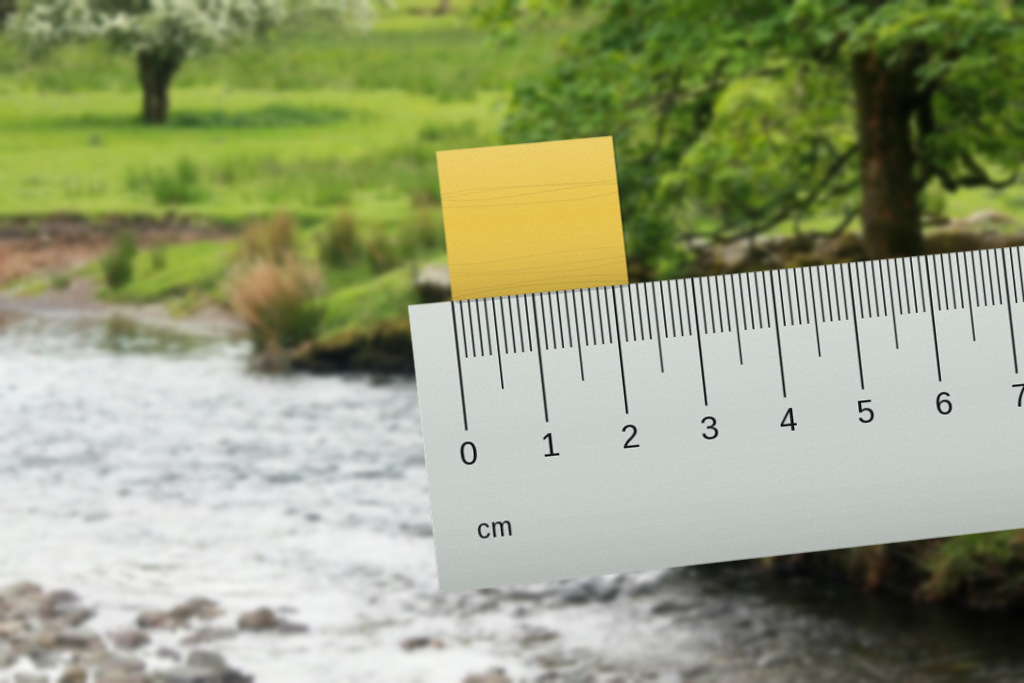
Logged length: 2.2
